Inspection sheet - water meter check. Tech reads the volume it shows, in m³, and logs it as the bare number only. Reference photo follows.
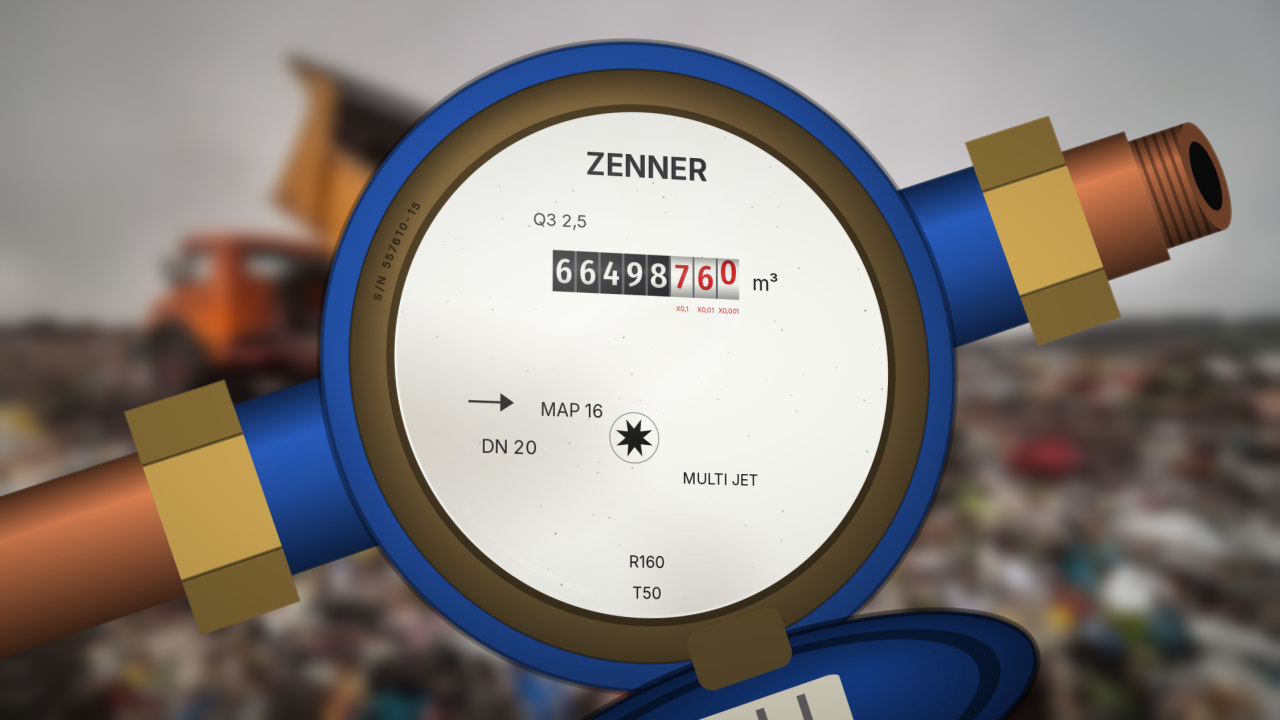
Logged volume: 66498.760
